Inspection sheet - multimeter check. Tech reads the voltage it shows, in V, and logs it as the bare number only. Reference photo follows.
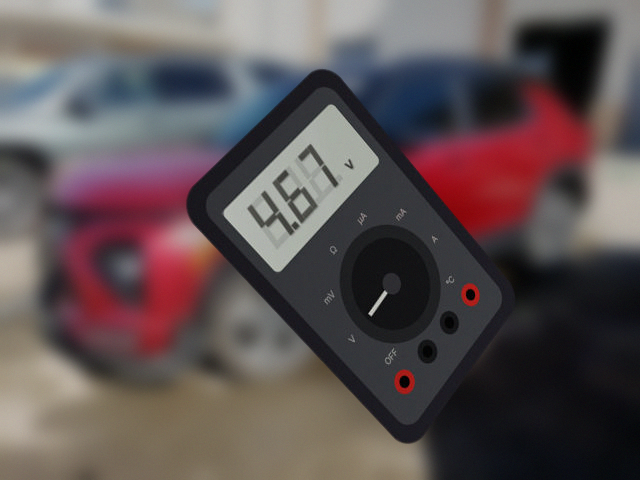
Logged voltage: 4.67
